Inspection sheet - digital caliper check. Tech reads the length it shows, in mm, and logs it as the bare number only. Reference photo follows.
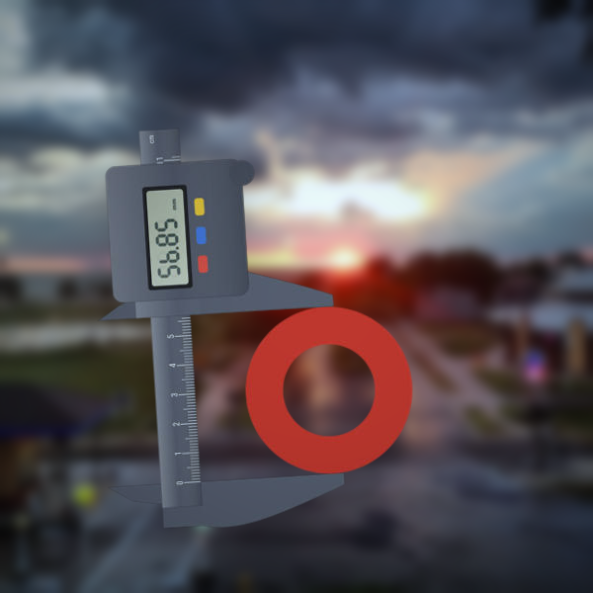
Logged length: 56.85
